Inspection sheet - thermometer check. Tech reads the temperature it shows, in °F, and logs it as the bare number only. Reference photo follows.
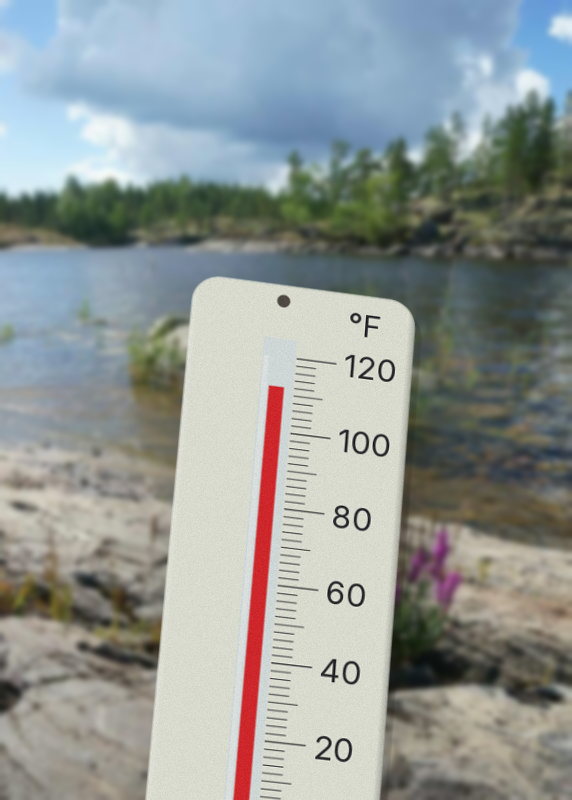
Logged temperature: 112
